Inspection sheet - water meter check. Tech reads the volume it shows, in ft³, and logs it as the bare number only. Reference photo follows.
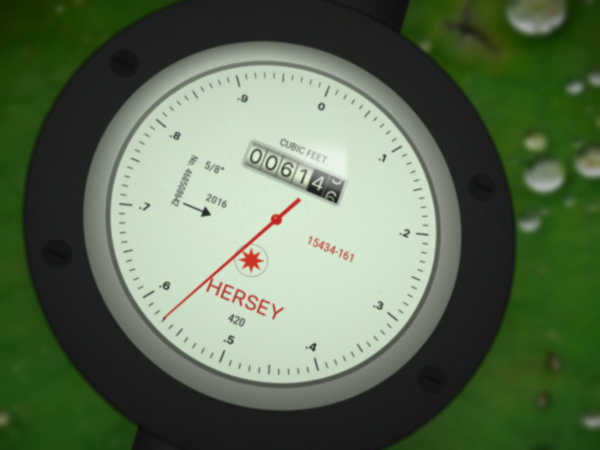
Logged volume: 6145.57
